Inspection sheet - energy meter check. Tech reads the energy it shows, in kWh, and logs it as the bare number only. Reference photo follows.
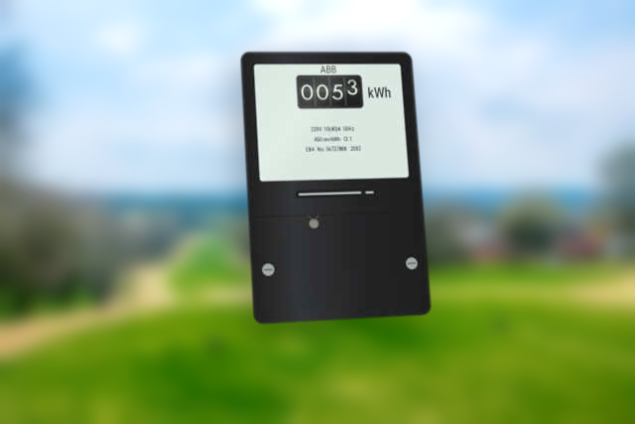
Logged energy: 53
